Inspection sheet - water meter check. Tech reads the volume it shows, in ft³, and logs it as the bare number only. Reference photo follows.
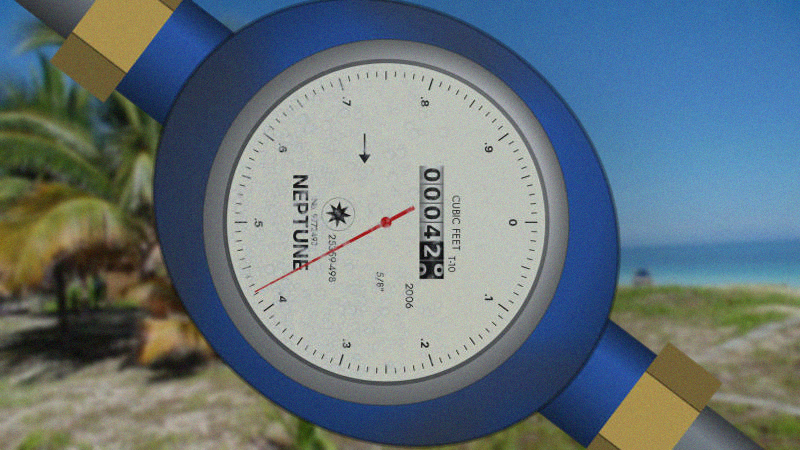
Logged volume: 428.42
